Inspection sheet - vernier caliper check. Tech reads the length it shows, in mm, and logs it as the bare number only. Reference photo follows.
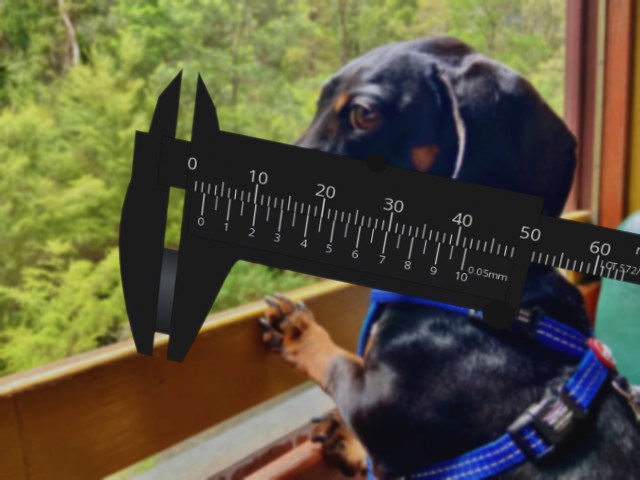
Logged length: 2.4
